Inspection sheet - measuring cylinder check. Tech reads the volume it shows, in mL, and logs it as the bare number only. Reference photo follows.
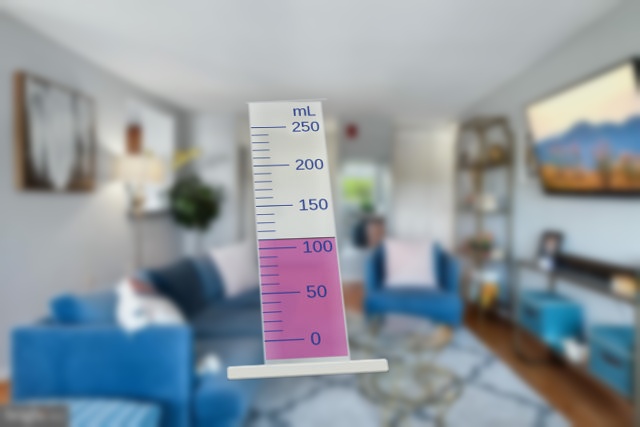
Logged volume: 110
